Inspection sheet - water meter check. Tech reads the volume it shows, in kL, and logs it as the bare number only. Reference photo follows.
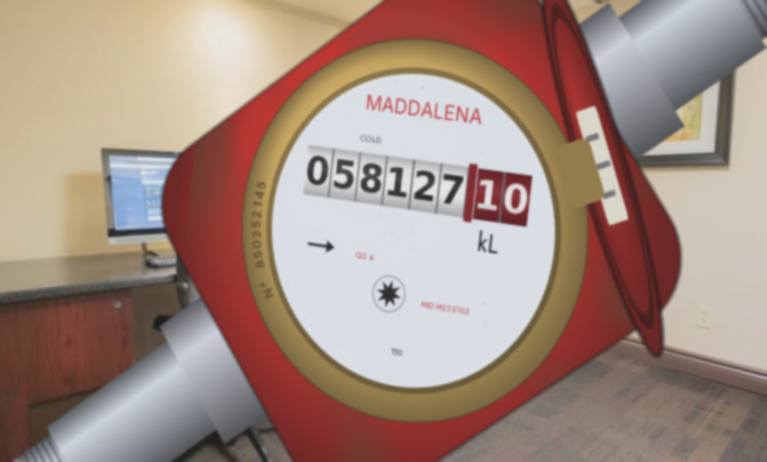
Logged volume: 58127.10
